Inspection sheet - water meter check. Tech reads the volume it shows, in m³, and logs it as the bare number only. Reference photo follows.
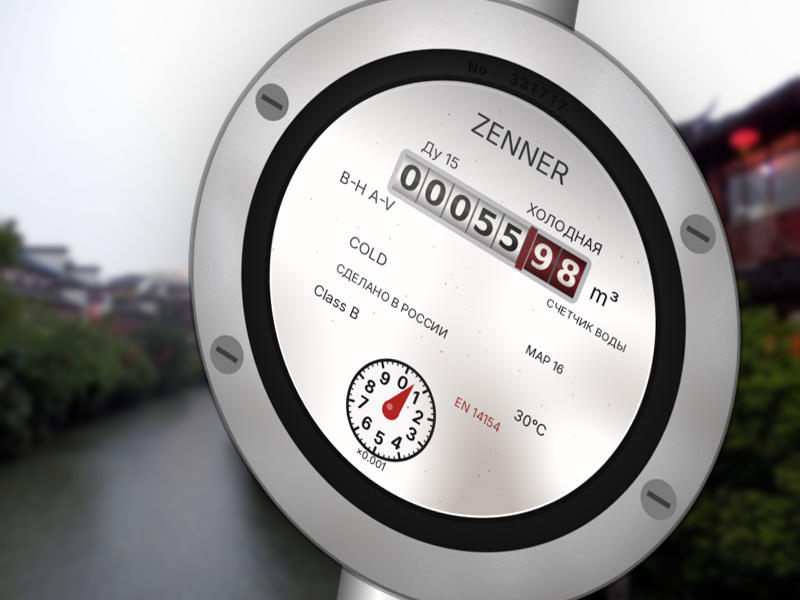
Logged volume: 55.980
